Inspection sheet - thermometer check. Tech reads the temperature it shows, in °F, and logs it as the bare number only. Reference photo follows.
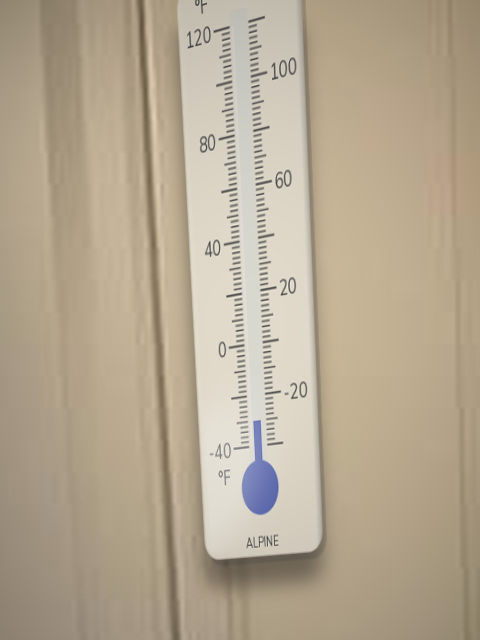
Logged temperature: -30
